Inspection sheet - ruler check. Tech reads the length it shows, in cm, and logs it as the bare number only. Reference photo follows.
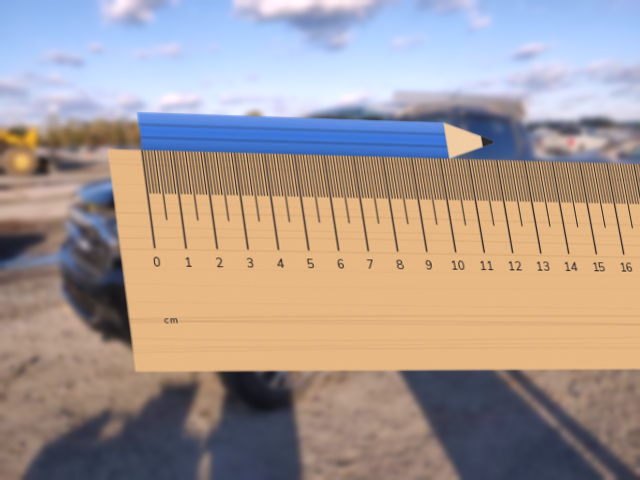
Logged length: 12
